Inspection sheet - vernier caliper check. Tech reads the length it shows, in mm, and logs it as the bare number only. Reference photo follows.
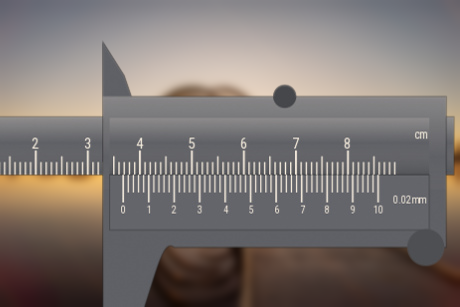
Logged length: 36.8
